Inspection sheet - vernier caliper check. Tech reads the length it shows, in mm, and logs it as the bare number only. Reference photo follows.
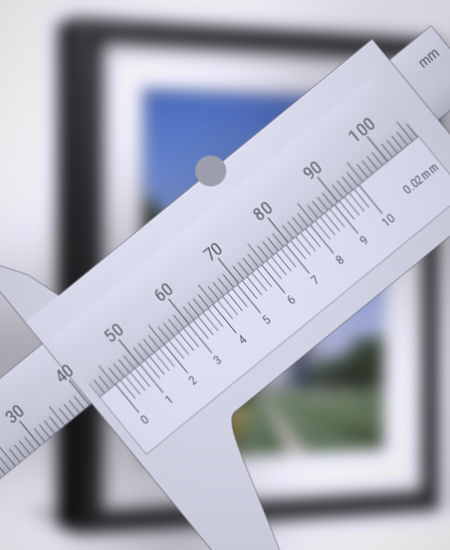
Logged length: 45.2
